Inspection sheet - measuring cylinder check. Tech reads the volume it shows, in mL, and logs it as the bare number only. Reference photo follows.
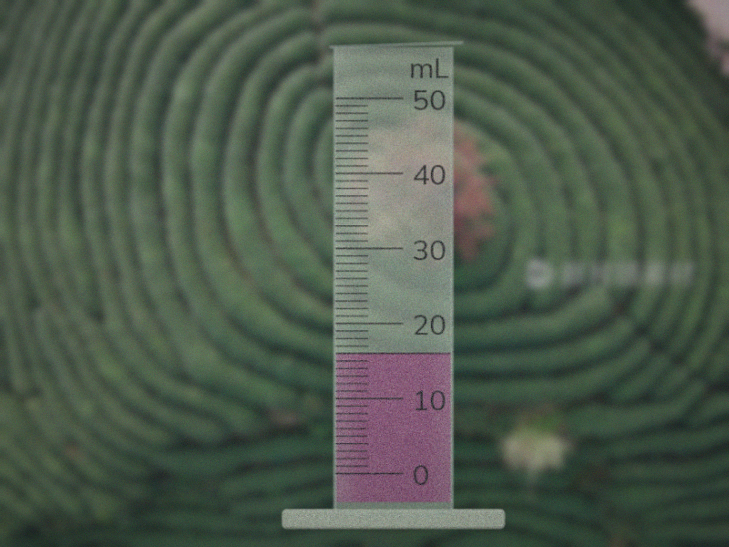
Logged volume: 16
